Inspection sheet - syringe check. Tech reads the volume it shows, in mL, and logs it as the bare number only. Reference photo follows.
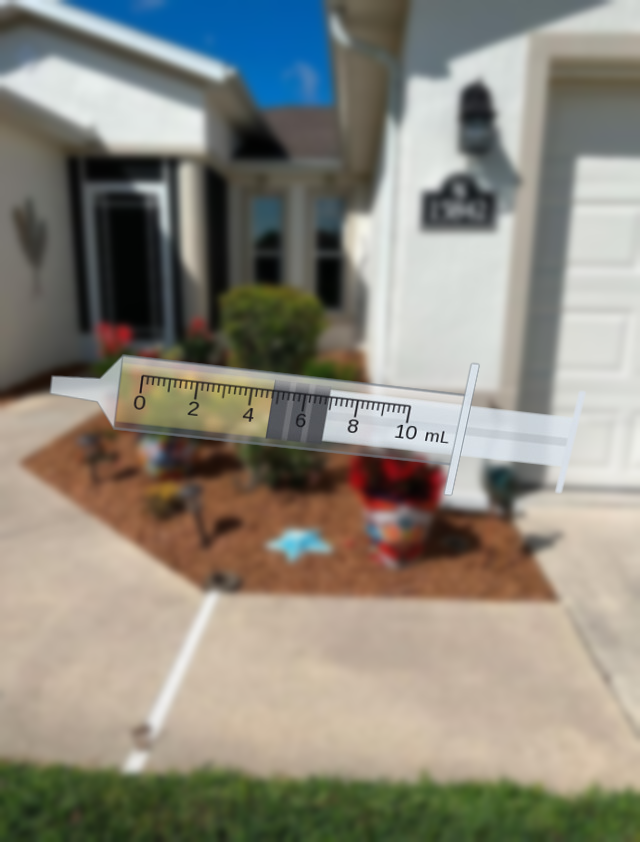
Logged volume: 4.8
